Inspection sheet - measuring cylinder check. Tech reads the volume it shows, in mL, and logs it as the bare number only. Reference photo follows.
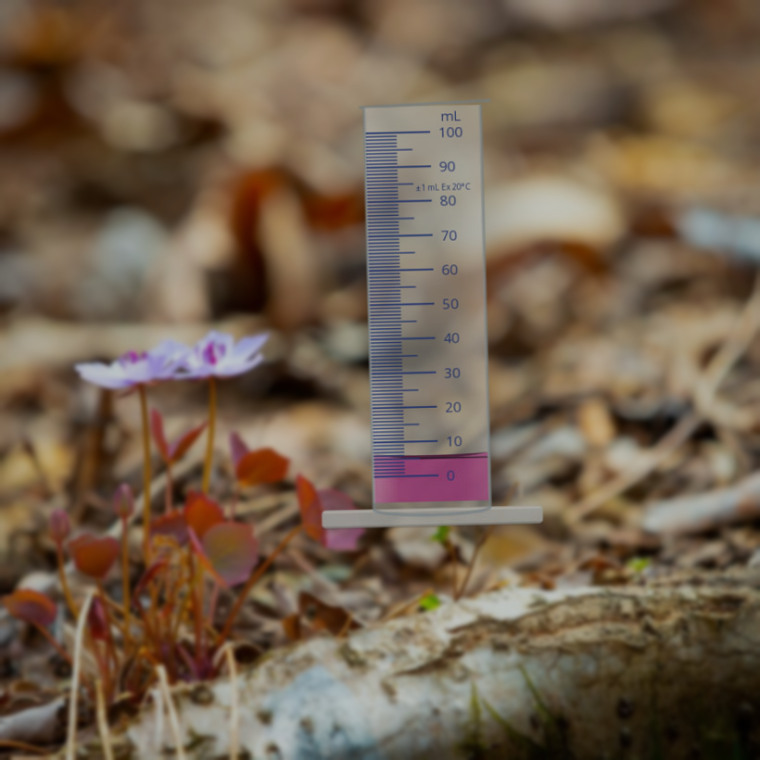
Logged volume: 5
